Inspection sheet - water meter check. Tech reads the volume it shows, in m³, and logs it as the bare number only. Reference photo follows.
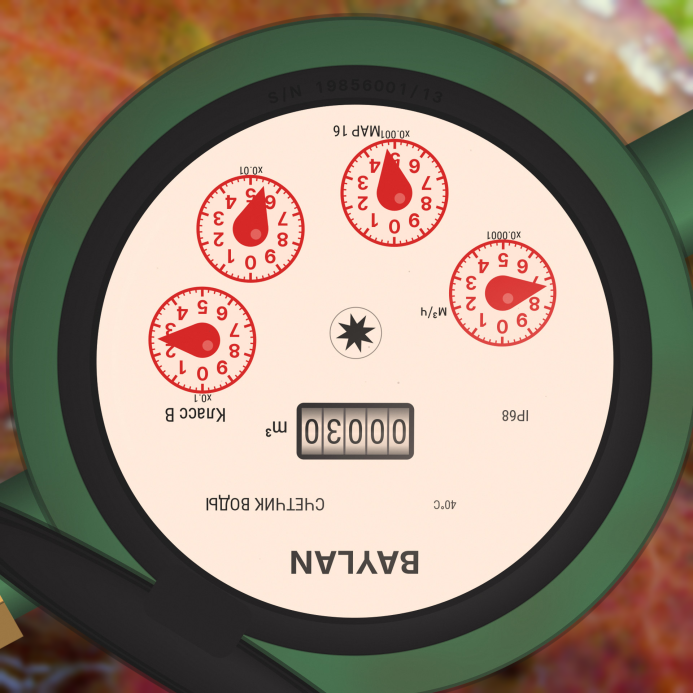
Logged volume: 30.2547
